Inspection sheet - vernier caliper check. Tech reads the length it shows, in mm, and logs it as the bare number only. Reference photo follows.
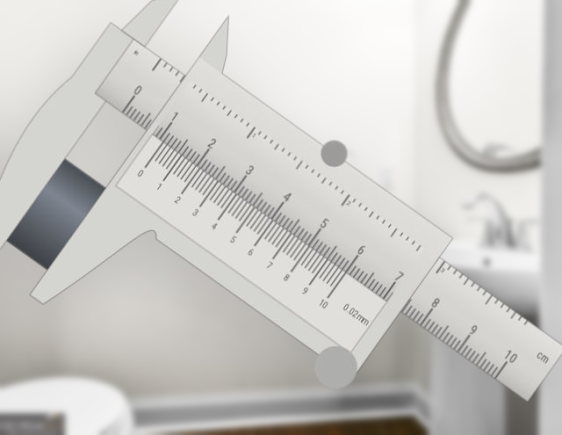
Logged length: 11.0
